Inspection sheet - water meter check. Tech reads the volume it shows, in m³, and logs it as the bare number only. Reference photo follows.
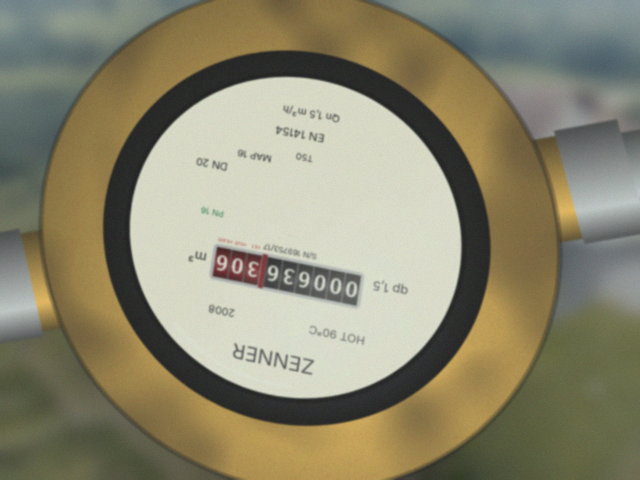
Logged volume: 636.306
